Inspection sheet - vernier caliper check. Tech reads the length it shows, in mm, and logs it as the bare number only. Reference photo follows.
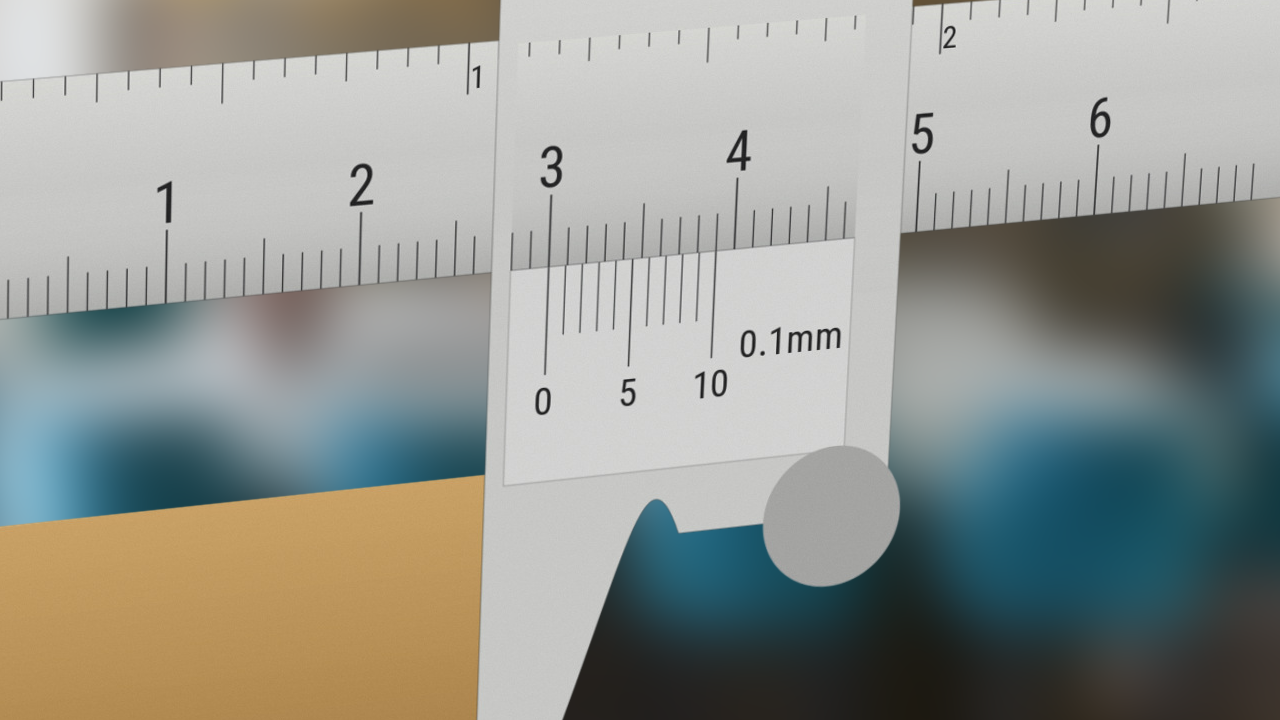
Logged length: 30.0
